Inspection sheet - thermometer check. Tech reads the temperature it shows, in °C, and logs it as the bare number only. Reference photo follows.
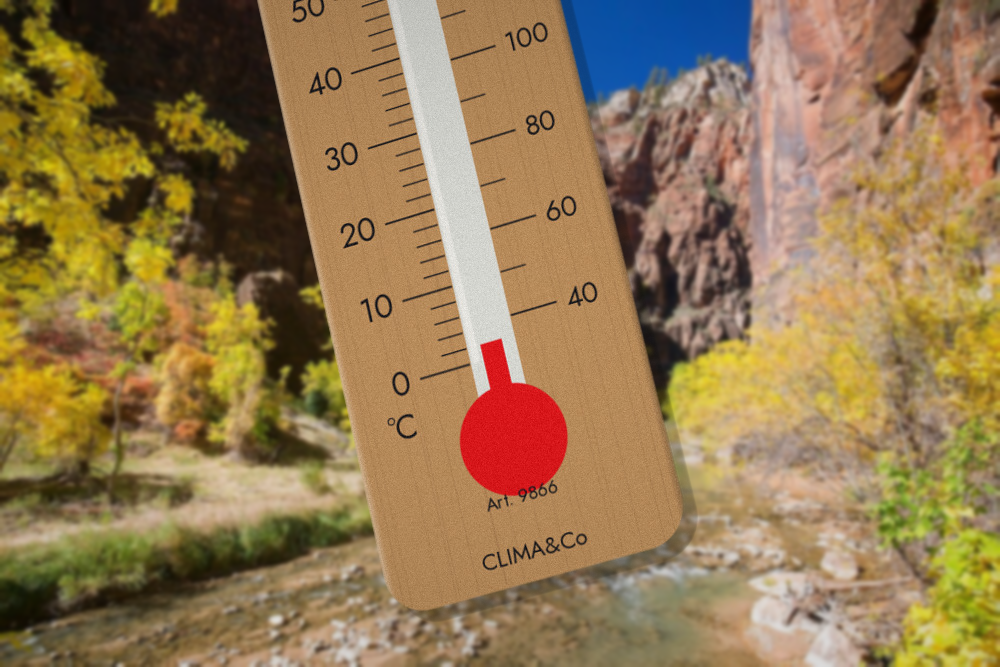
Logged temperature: 2
